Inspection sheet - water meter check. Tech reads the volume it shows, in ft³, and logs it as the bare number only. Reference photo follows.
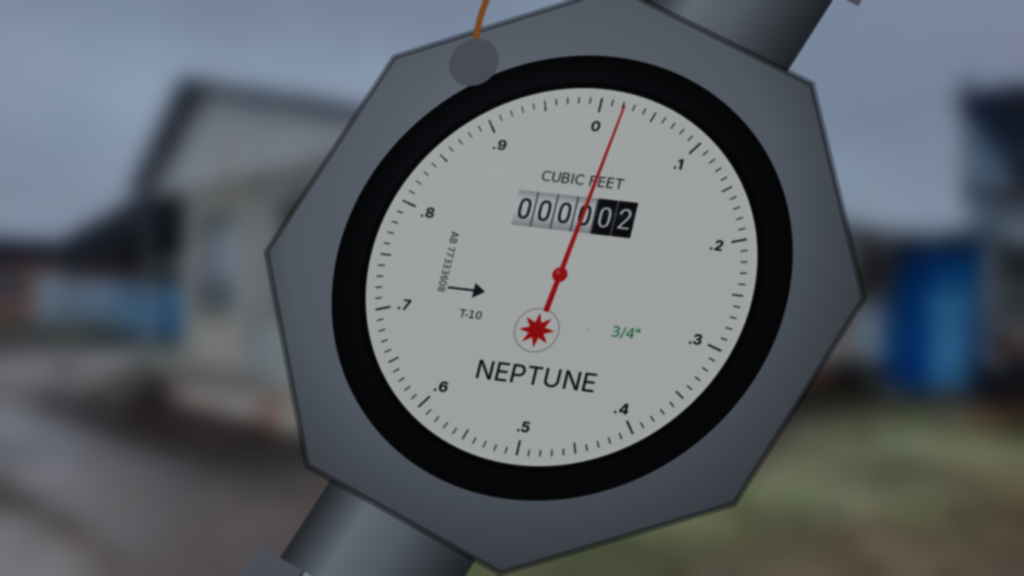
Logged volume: 2.02
